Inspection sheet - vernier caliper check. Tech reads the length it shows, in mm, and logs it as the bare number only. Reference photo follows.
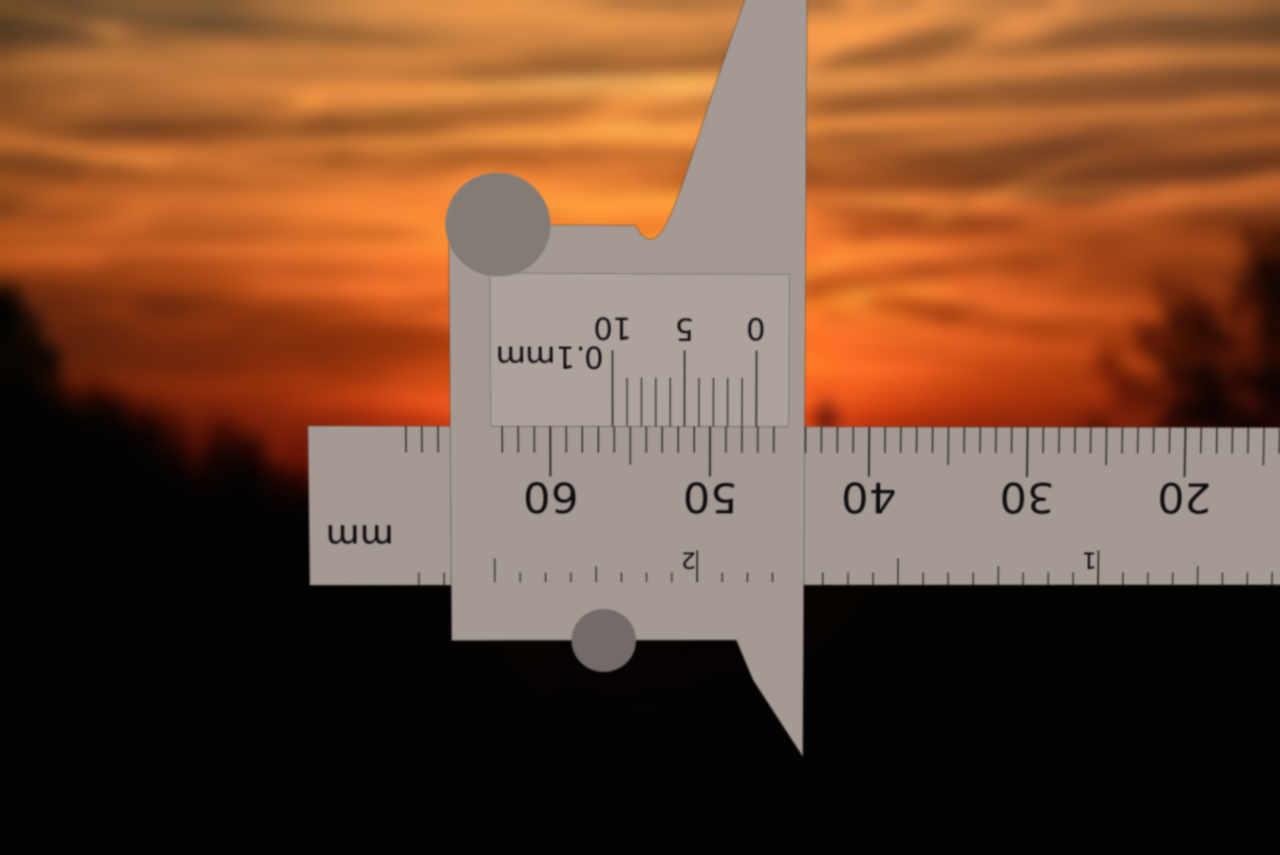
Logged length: 47.1
